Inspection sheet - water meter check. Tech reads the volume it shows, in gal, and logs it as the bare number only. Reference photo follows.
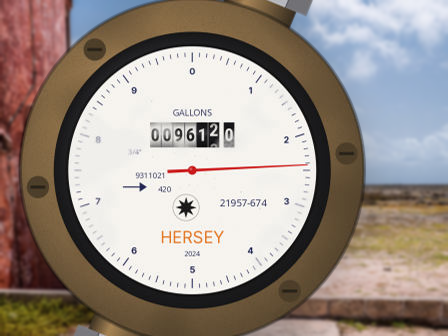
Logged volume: 96122.4
